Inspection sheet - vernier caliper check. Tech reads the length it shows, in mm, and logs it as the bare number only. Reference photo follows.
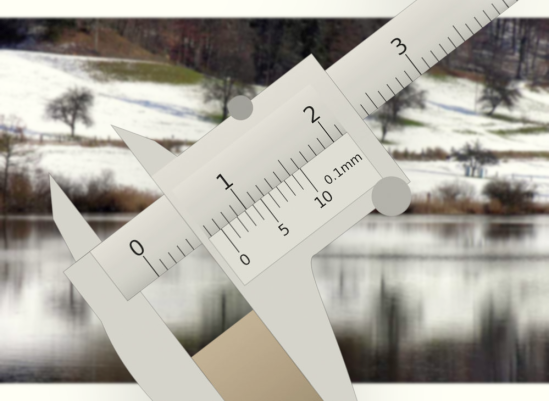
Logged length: 7.1
